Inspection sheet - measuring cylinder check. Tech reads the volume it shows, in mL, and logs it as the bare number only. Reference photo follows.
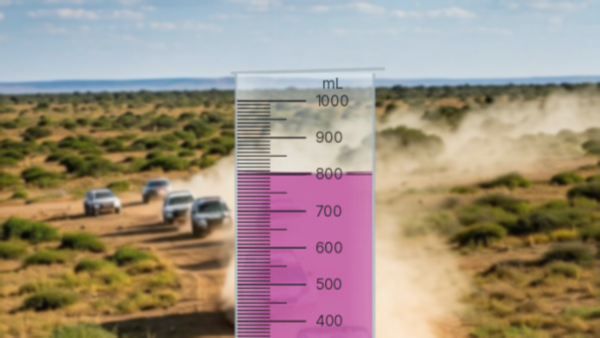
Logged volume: 800
